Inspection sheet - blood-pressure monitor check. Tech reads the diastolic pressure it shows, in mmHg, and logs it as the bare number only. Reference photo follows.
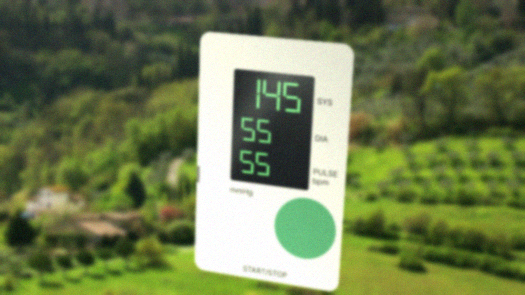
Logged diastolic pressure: 55
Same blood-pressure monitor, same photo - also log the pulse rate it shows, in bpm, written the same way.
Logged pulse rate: 55
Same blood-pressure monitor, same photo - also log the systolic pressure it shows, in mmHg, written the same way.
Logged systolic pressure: 145
